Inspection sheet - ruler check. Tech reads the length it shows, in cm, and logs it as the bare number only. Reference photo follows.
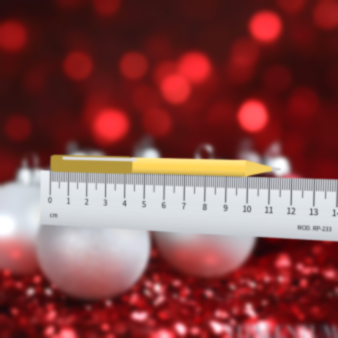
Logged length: 11.5
